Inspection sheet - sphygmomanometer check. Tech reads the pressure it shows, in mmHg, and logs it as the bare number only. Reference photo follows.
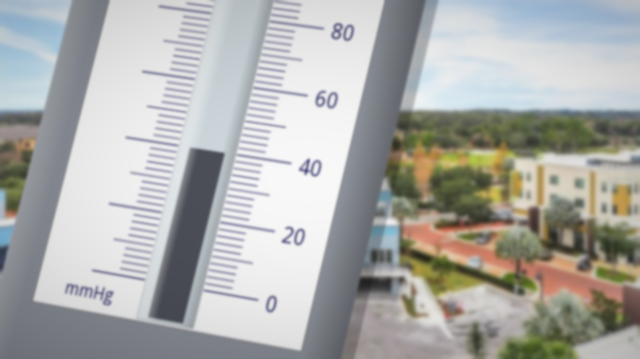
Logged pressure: 40
